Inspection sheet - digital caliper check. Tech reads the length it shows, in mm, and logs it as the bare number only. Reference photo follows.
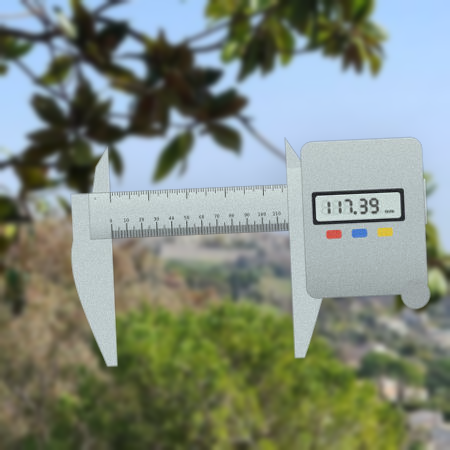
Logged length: 117.39
